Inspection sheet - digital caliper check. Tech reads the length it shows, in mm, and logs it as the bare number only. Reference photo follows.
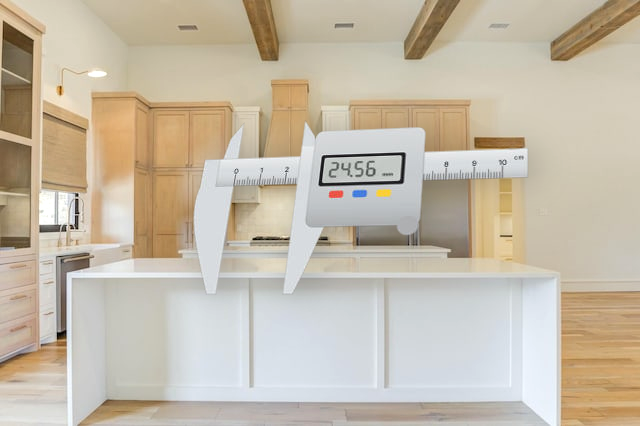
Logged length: 24.56
